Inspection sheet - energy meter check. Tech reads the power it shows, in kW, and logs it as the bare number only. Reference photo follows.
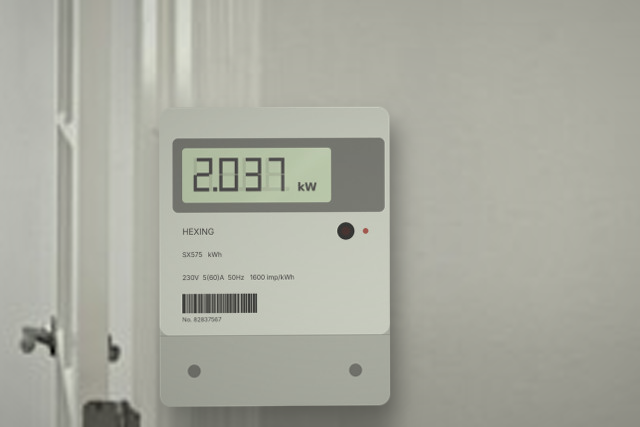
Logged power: 2.037
